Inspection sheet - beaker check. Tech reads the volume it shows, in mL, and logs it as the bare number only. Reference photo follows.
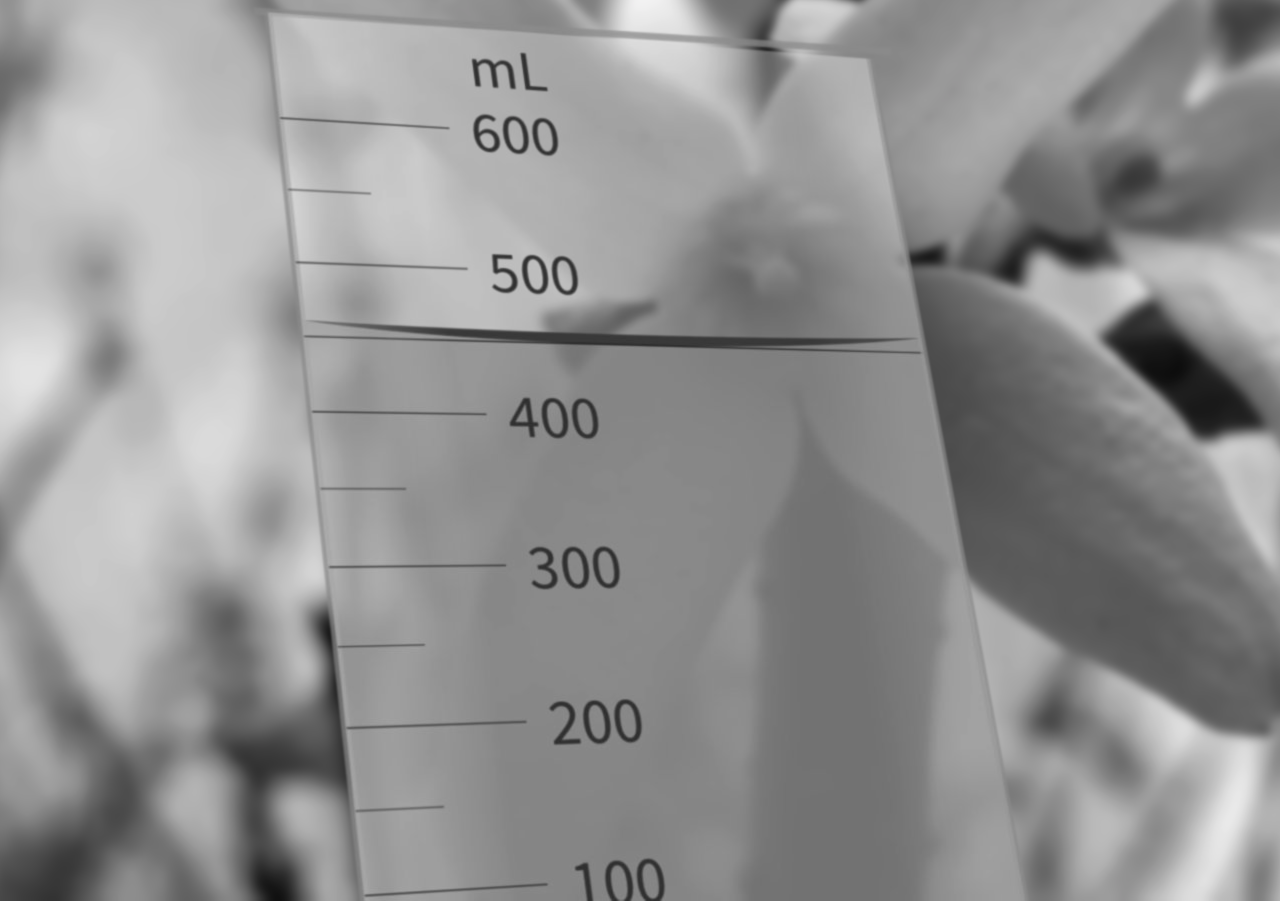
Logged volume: 450
